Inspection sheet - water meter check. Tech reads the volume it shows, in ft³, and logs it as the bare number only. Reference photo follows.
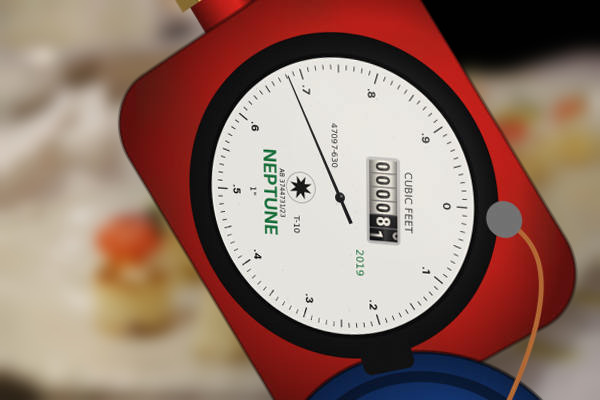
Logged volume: 80.68
